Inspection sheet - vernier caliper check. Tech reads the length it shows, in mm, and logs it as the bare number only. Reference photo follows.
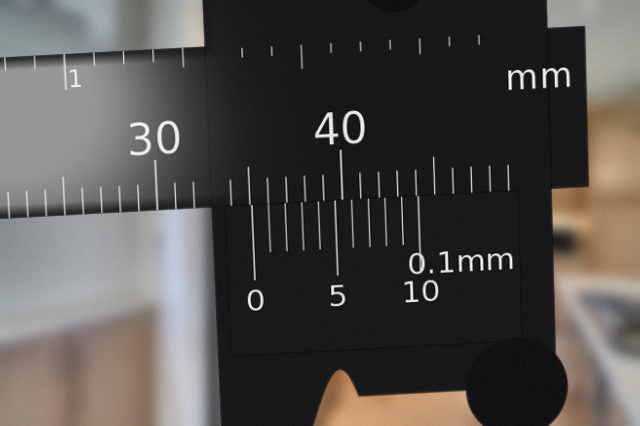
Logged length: 35.1
